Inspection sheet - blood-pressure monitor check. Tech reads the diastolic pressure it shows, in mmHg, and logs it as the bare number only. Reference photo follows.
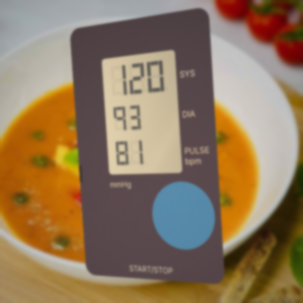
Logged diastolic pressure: 93
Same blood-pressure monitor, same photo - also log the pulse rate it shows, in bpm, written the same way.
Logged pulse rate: 81
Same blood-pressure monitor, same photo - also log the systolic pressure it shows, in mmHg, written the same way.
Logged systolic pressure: 120
